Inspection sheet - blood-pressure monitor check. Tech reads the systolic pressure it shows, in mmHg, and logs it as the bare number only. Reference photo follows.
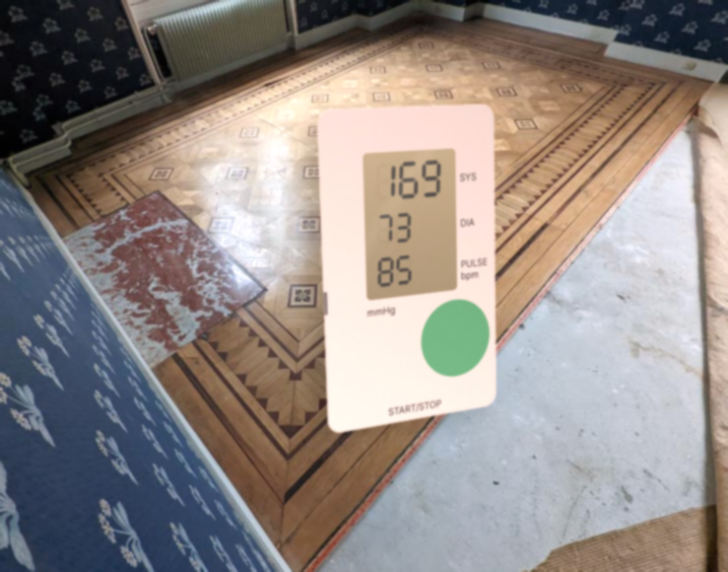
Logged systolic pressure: 169
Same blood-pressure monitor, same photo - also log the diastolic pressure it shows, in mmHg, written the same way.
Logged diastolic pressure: 73
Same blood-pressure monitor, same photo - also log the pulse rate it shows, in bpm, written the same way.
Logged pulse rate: 85
